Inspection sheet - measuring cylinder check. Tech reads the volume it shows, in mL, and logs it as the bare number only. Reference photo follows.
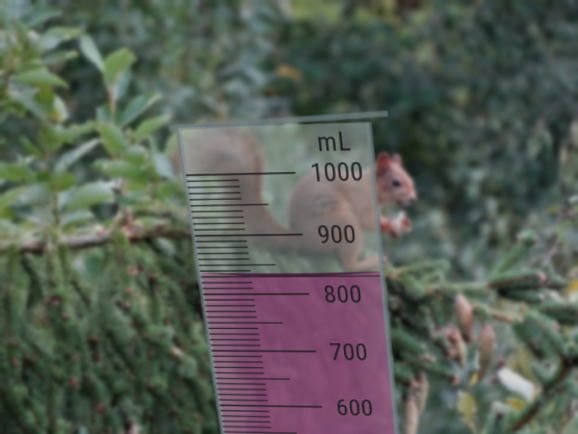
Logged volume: 830
